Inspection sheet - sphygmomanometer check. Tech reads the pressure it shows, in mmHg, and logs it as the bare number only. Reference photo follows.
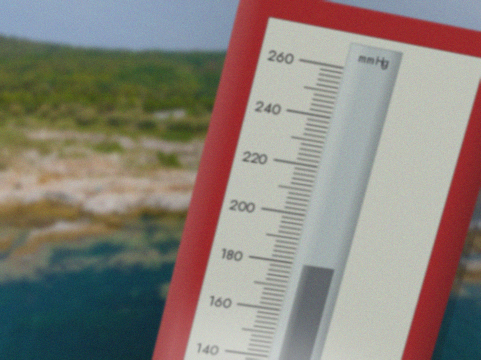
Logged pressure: 180
